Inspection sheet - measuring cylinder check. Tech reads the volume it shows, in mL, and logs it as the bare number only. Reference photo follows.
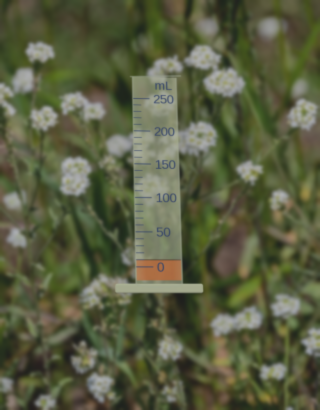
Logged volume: 10
